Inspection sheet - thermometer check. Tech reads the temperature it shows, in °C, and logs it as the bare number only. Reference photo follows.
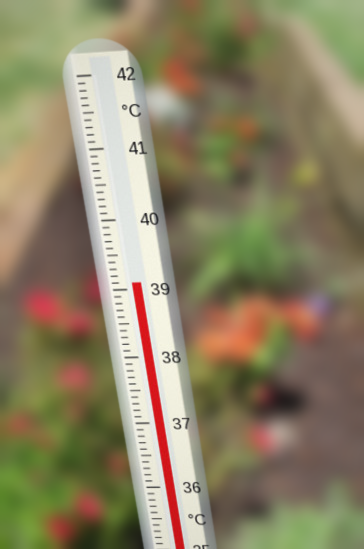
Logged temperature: 39.1
